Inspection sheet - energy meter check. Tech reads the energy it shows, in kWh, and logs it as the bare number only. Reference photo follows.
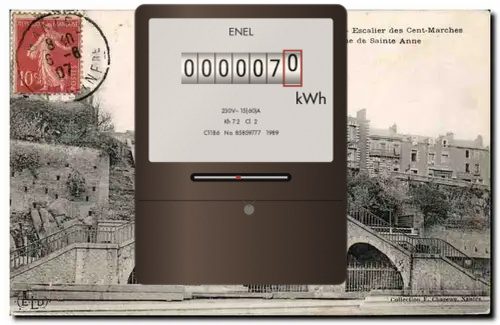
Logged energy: 7.0
